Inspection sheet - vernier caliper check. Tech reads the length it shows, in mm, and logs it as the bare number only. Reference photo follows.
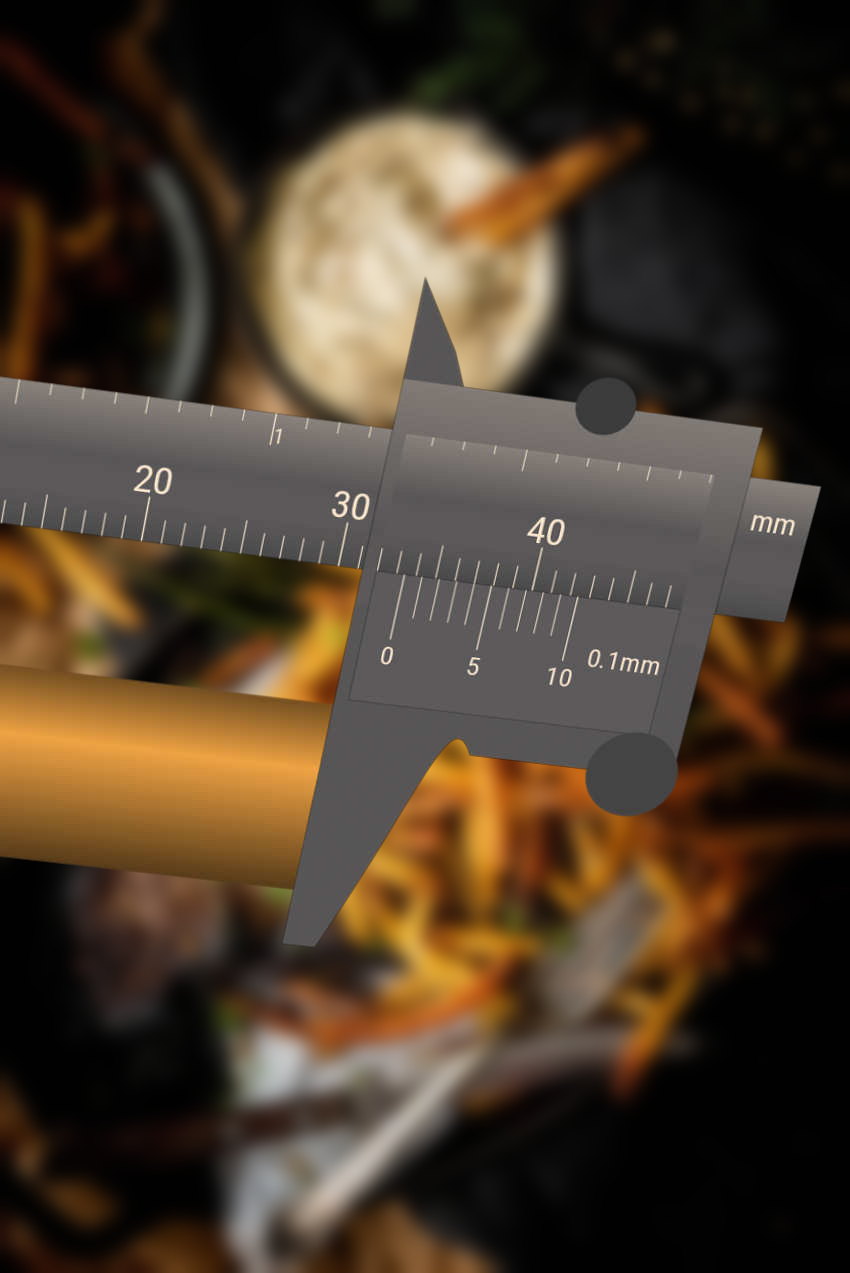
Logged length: 33.4
